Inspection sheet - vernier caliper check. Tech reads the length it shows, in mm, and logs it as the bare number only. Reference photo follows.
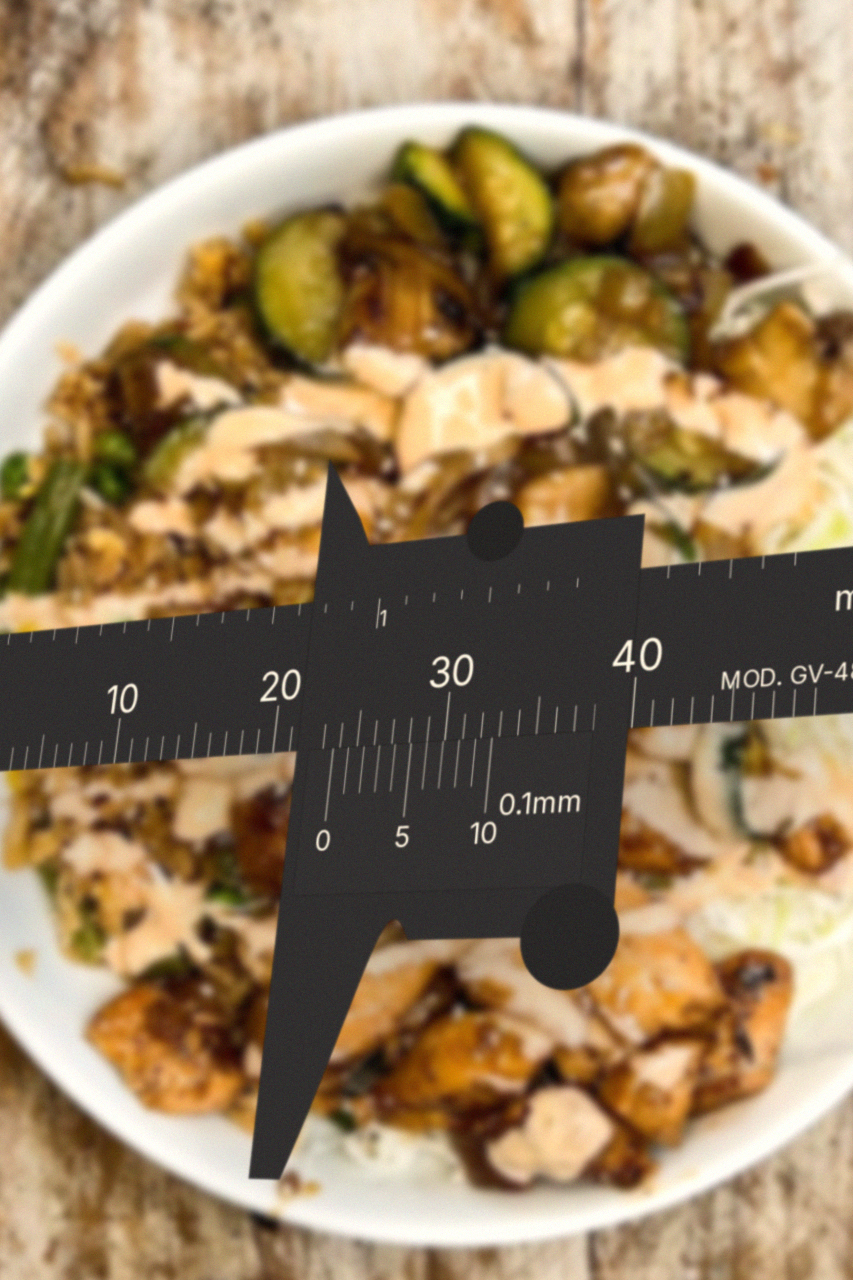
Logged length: 23.6
